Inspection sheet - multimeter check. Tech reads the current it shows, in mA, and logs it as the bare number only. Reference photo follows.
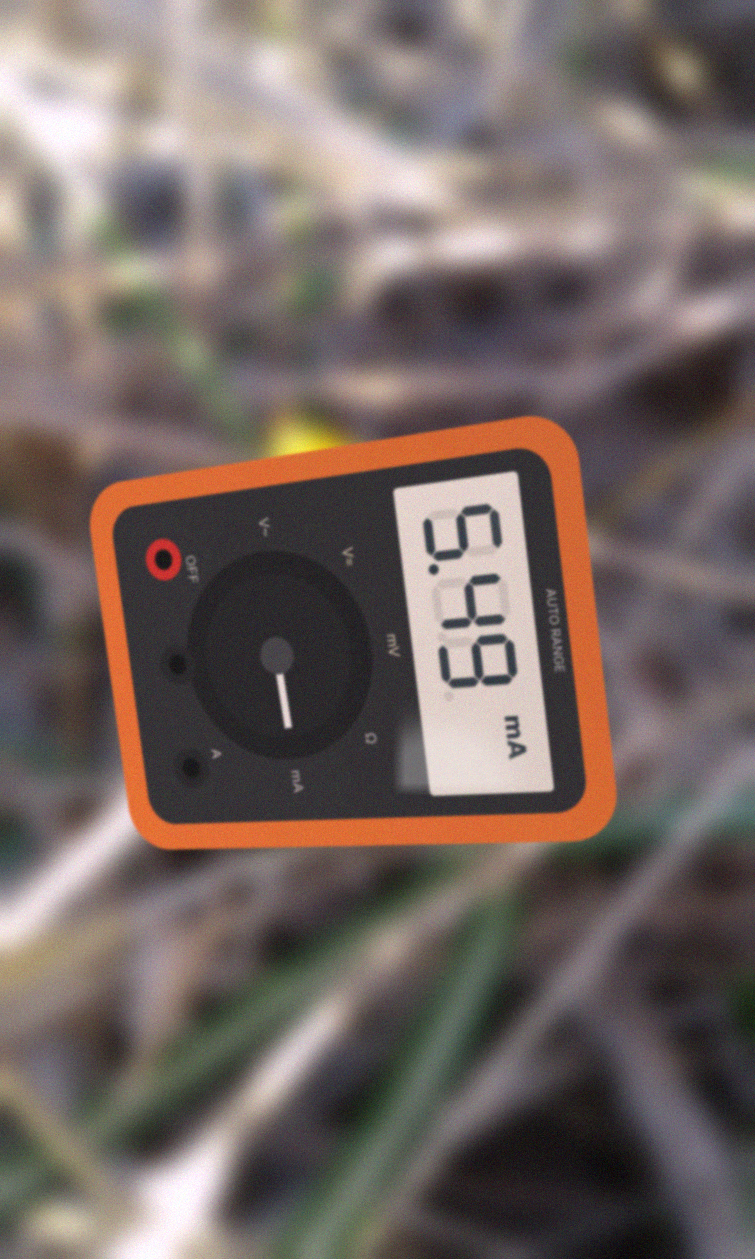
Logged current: 5.49
